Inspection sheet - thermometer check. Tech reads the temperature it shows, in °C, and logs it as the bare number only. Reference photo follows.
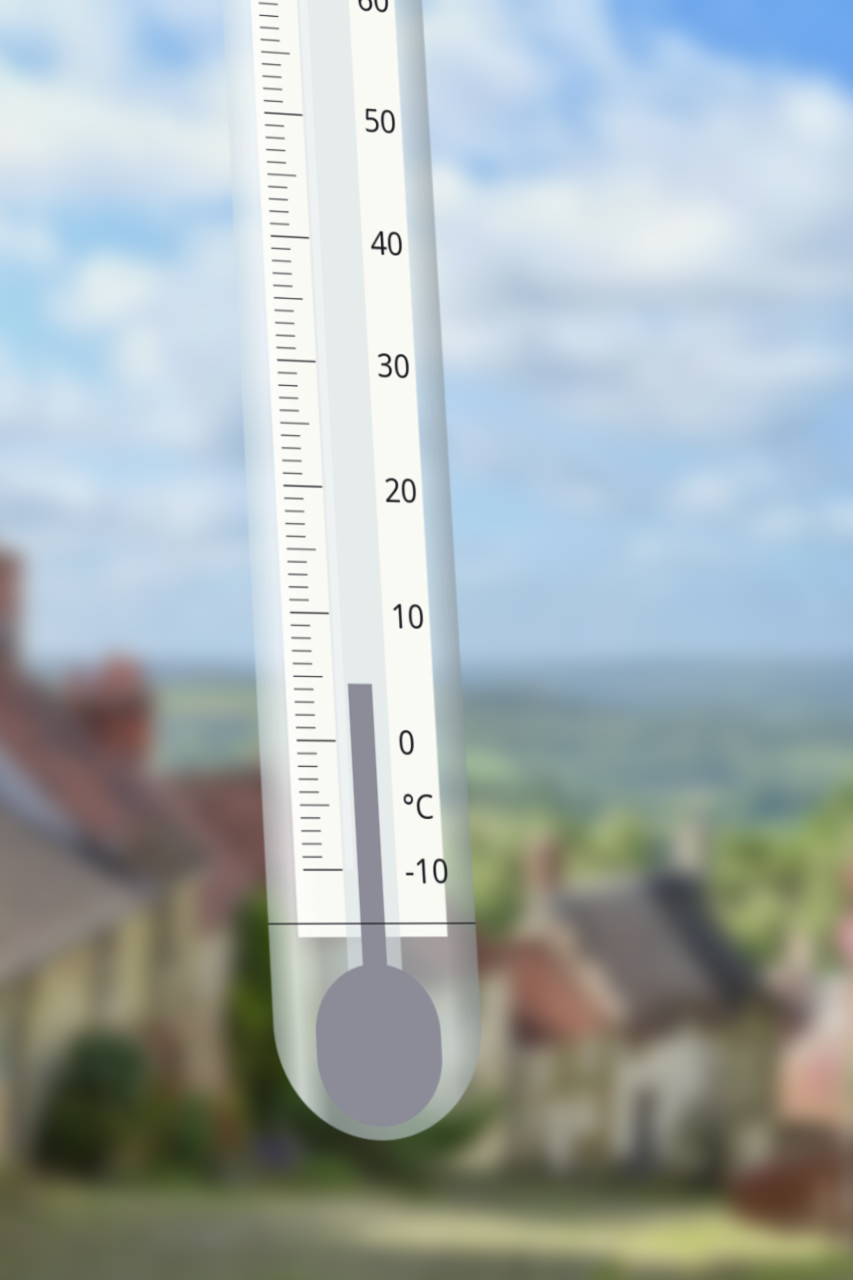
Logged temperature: 4.5
